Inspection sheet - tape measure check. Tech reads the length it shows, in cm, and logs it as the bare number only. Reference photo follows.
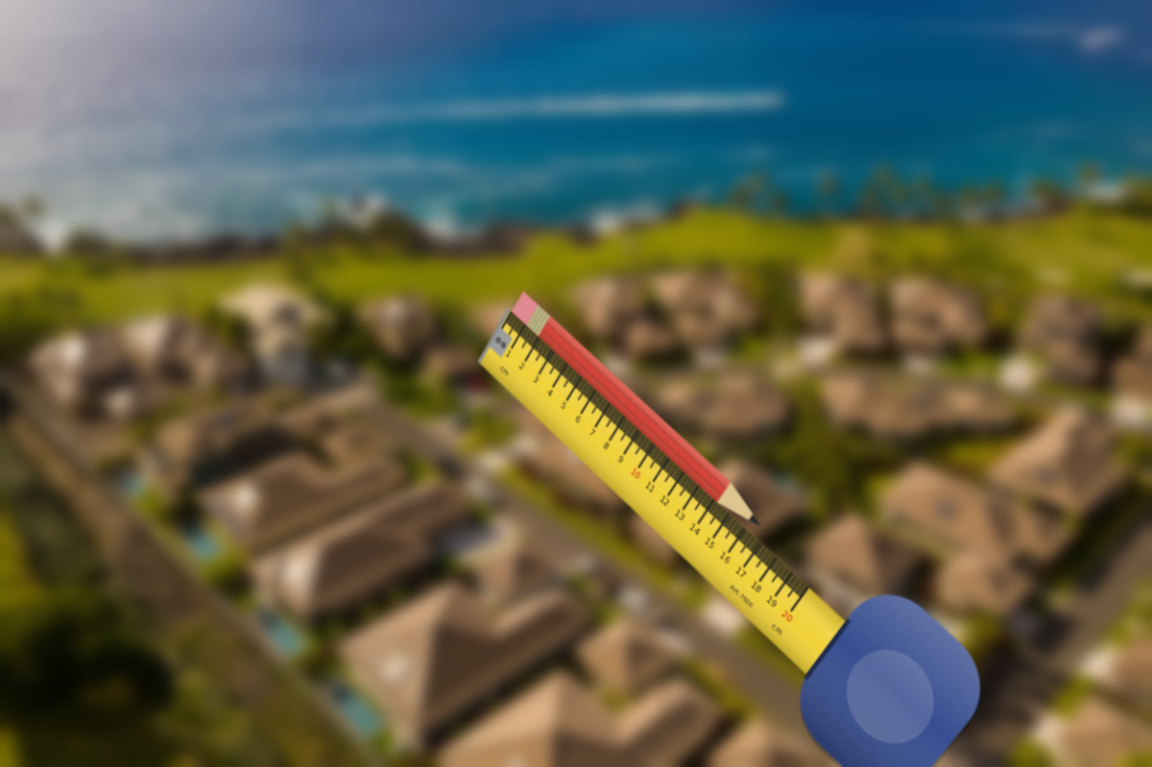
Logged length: 16.5
